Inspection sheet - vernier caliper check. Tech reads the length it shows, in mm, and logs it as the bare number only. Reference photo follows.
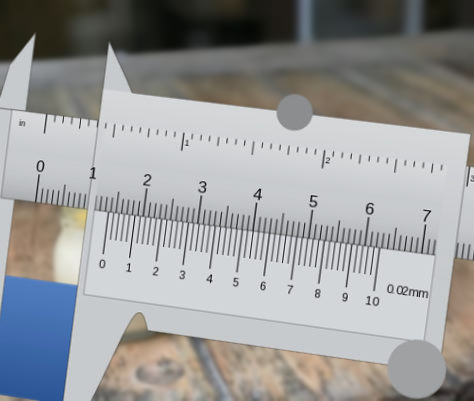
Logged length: 13.6
